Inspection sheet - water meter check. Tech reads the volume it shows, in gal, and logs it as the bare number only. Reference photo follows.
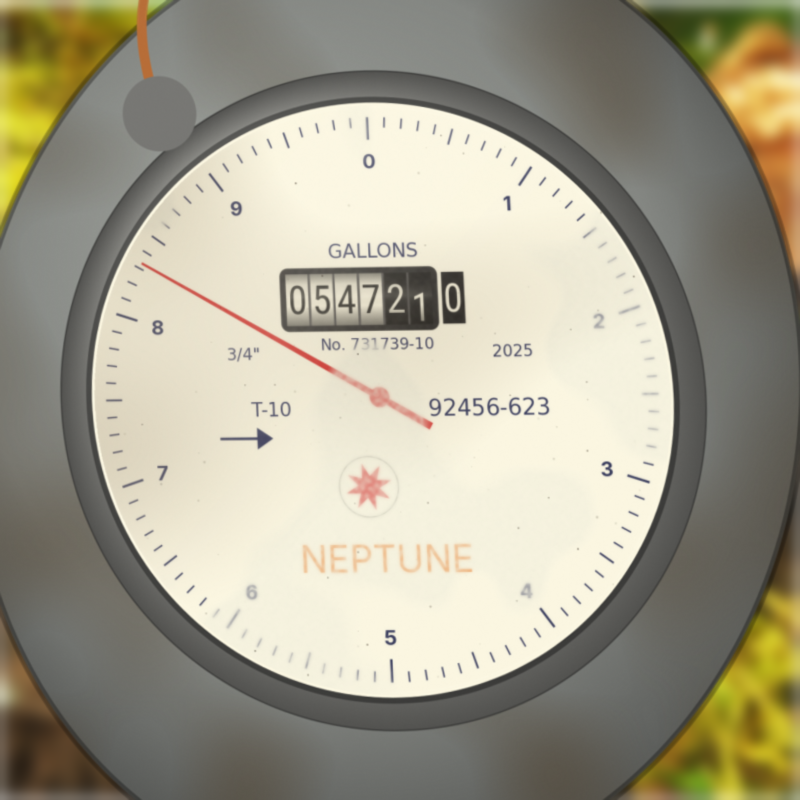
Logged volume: 547208.3
